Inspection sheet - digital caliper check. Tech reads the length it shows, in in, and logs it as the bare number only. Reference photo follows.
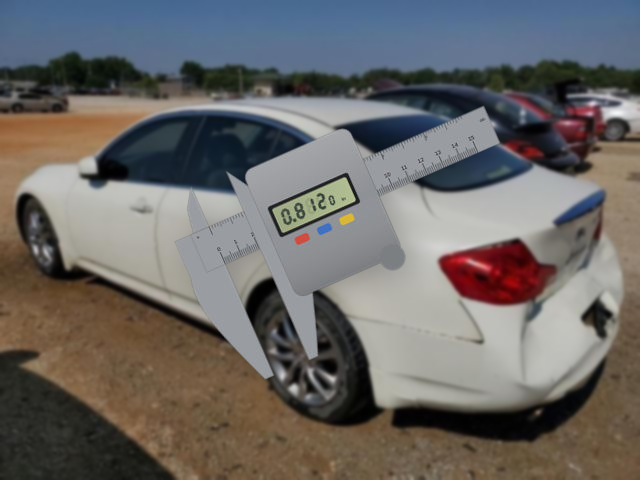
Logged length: 0.8120
